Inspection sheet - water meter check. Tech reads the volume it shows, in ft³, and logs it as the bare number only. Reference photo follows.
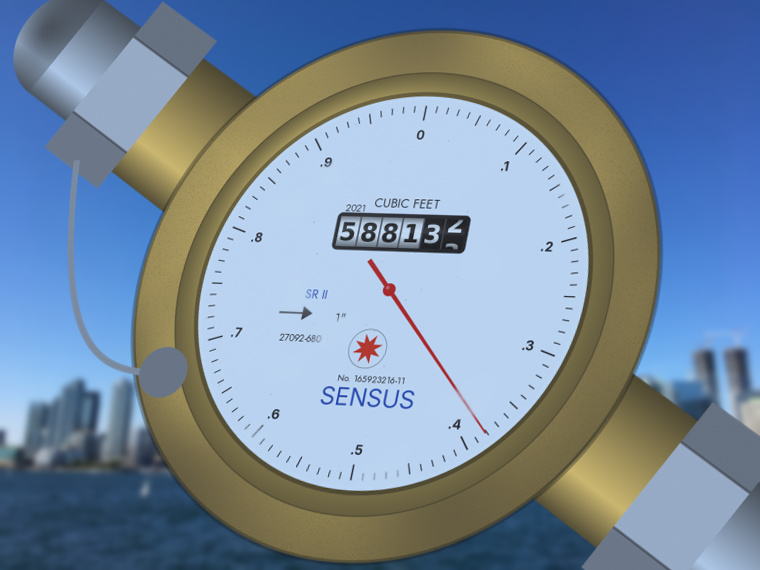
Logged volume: 588132.38
